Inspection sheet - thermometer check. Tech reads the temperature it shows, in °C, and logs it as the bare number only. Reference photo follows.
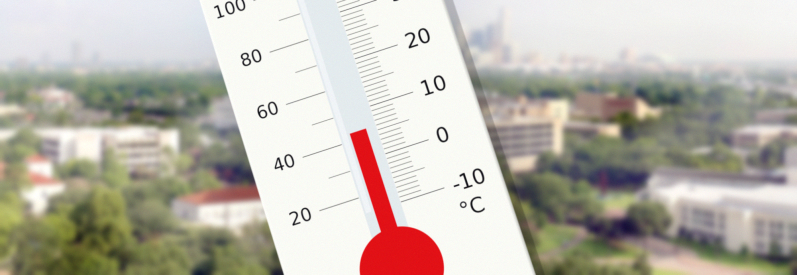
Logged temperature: 6
